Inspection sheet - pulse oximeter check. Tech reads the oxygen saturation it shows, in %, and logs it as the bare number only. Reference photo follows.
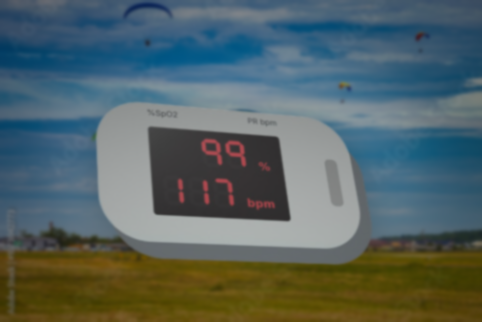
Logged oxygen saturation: 99
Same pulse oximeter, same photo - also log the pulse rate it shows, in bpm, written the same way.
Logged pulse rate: 117
